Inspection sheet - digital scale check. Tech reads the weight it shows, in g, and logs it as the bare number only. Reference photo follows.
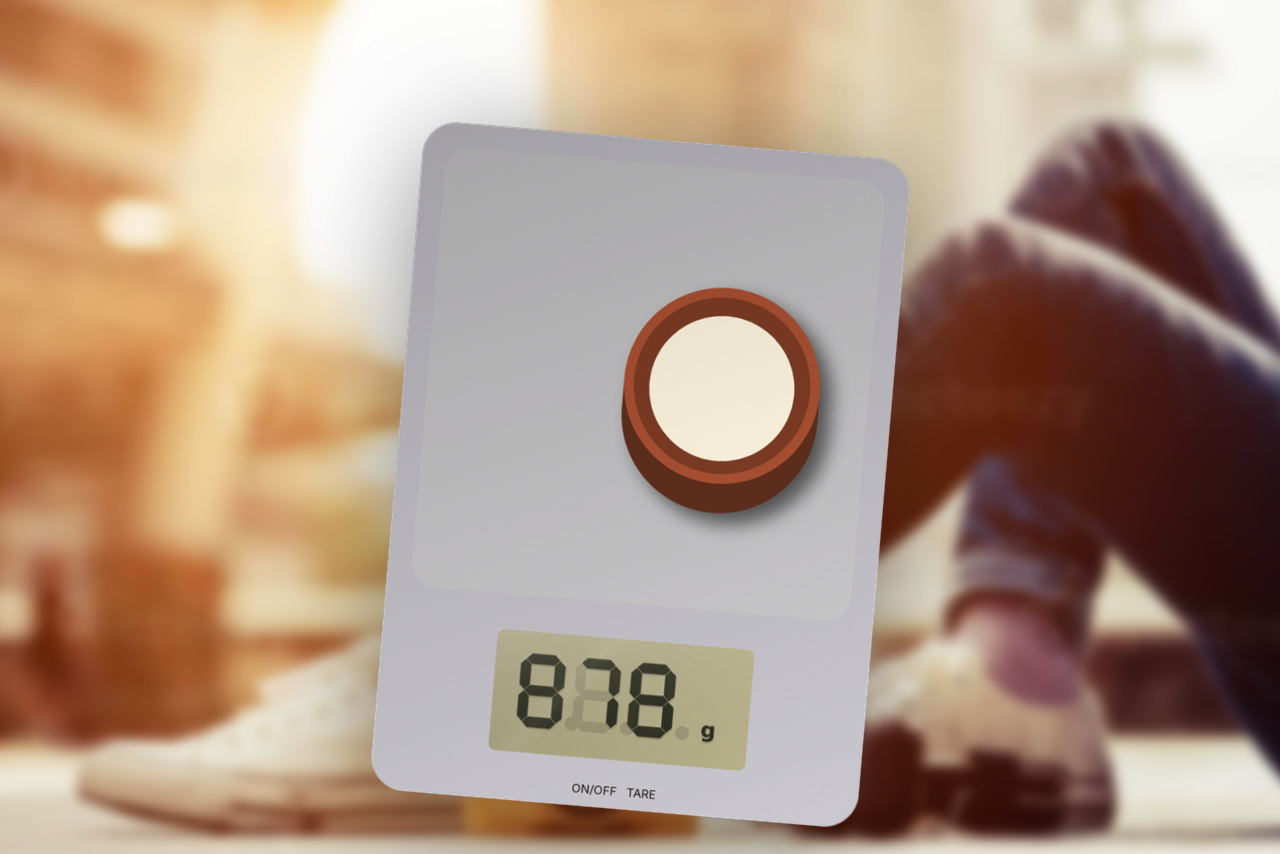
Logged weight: 878
